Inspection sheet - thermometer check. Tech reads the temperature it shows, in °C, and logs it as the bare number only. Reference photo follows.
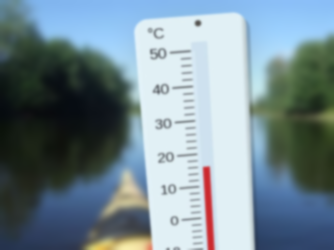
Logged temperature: 16
